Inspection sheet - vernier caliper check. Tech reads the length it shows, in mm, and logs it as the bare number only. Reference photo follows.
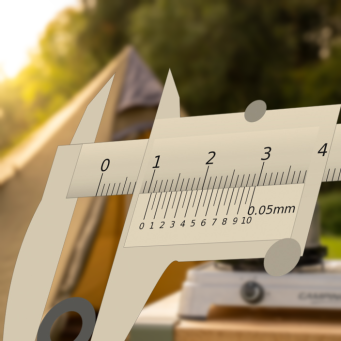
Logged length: 10.6
